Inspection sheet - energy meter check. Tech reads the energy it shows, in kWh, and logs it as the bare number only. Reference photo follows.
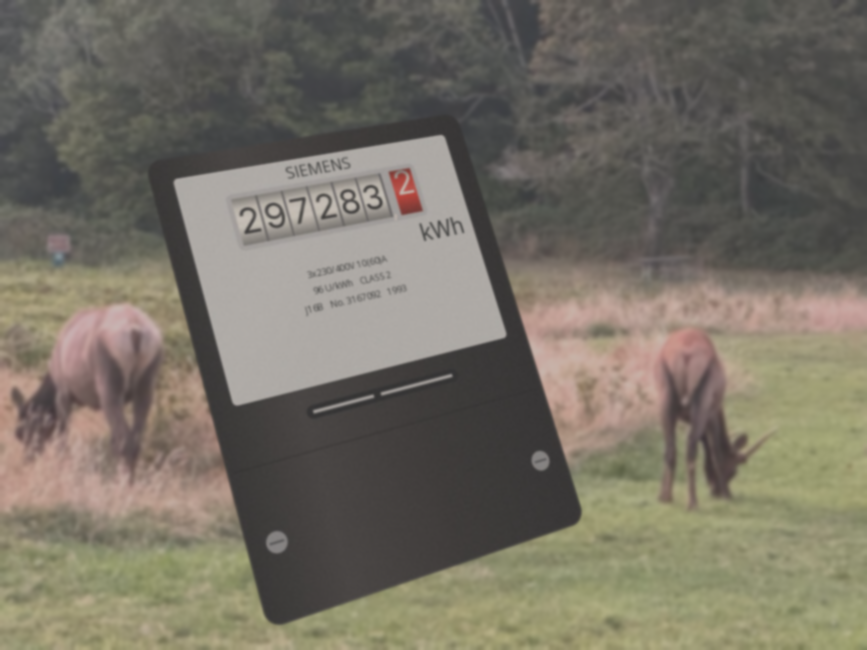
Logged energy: 297283.2
